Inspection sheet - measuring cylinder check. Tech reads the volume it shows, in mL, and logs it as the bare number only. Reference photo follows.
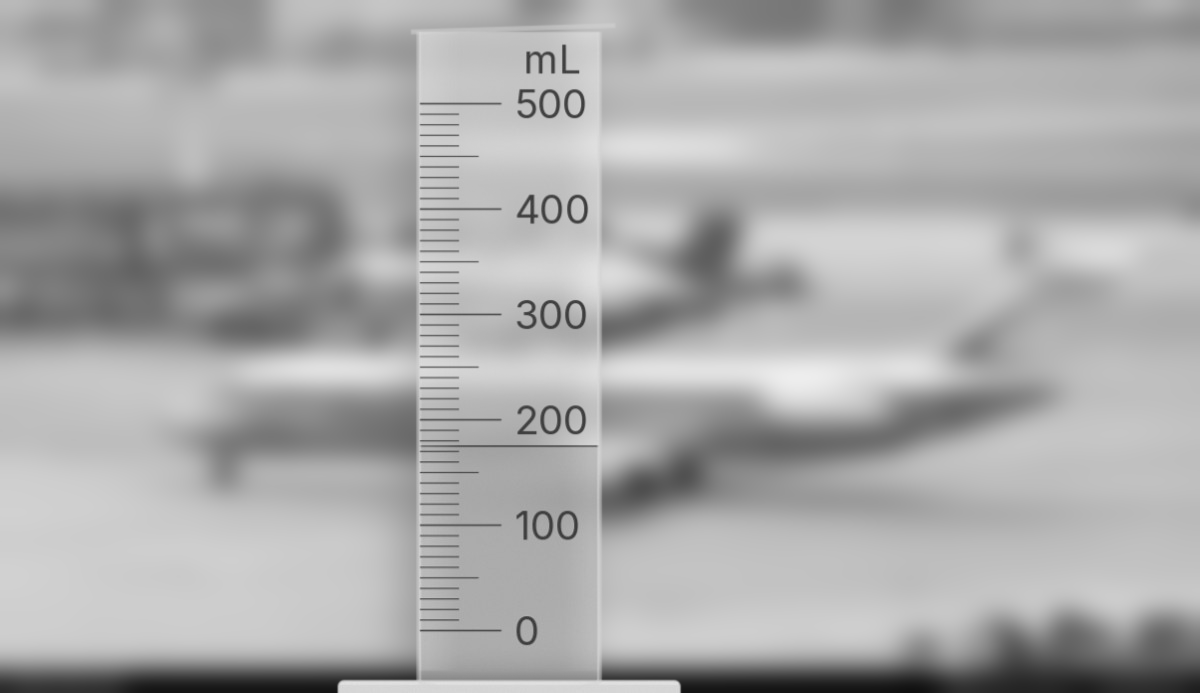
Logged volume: 175
